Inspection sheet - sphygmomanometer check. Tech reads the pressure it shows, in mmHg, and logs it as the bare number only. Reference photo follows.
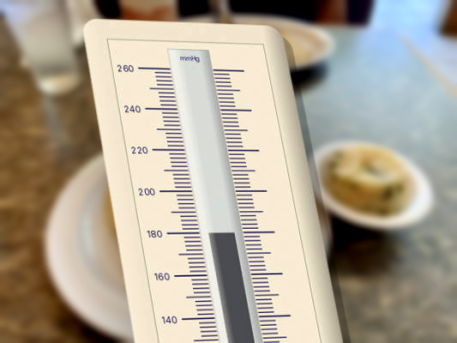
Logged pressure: 180
